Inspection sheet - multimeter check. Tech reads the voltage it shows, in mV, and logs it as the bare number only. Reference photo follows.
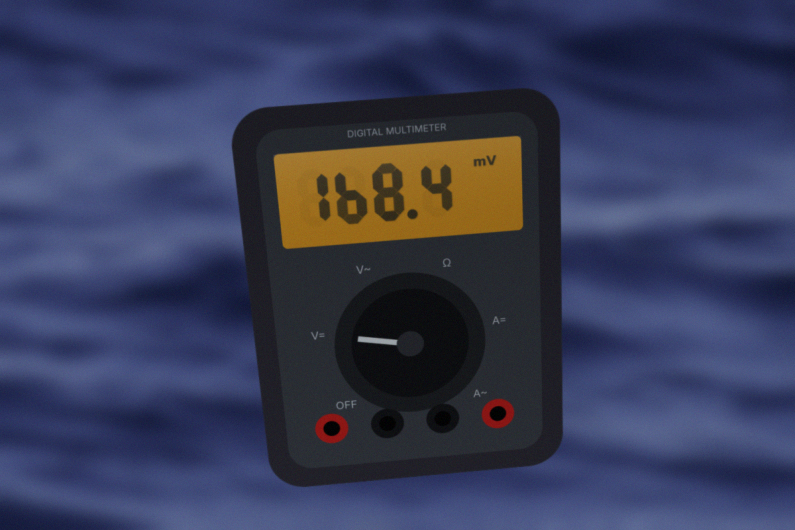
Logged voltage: 168.4
